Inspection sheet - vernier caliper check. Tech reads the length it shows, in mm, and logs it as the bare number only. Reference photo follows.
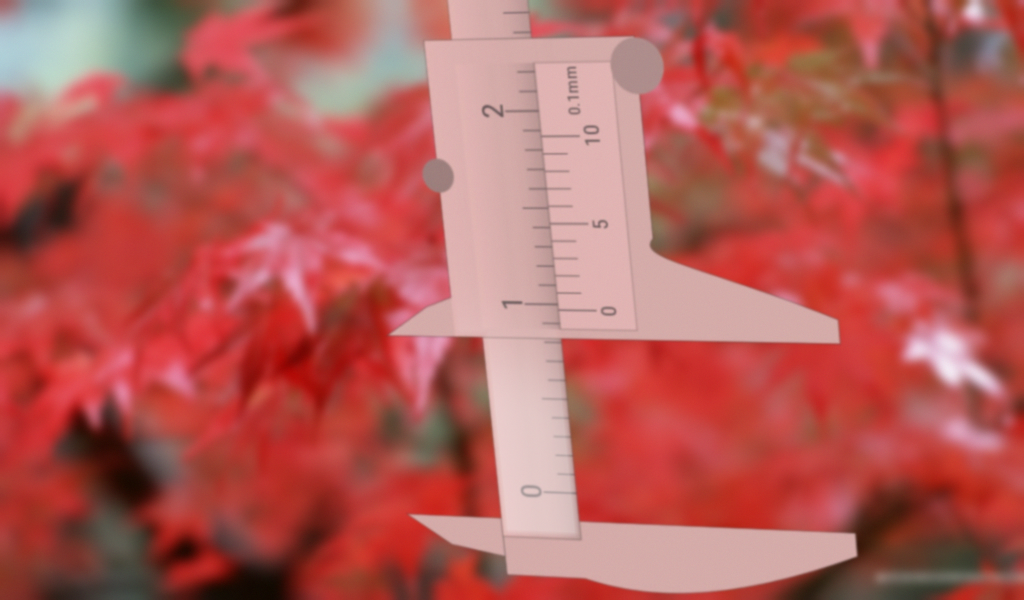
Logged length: 9.7
